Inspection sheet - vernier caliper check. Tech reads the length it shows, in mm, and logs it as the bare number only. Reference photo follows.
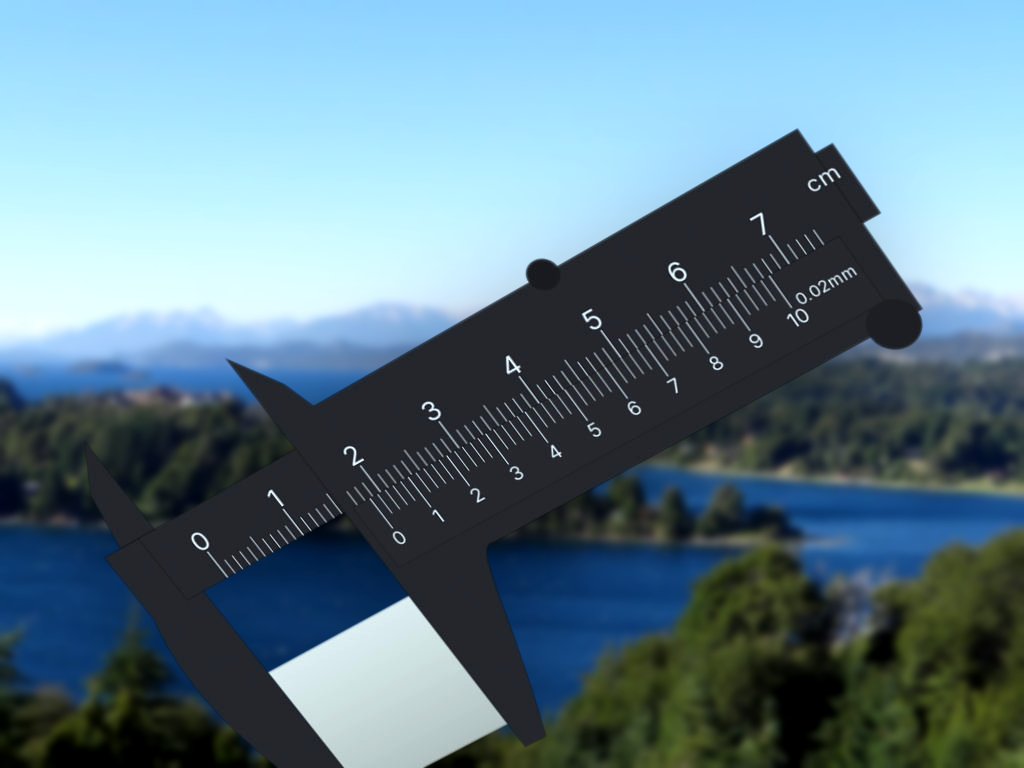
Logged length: 18.6
